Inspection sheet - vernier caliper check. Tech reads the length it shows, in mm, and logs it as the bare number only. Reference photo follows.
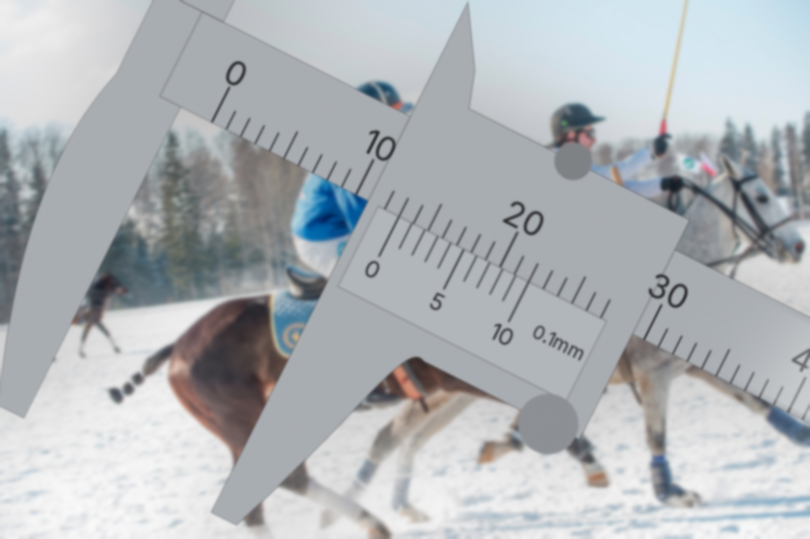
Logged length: 13.0
